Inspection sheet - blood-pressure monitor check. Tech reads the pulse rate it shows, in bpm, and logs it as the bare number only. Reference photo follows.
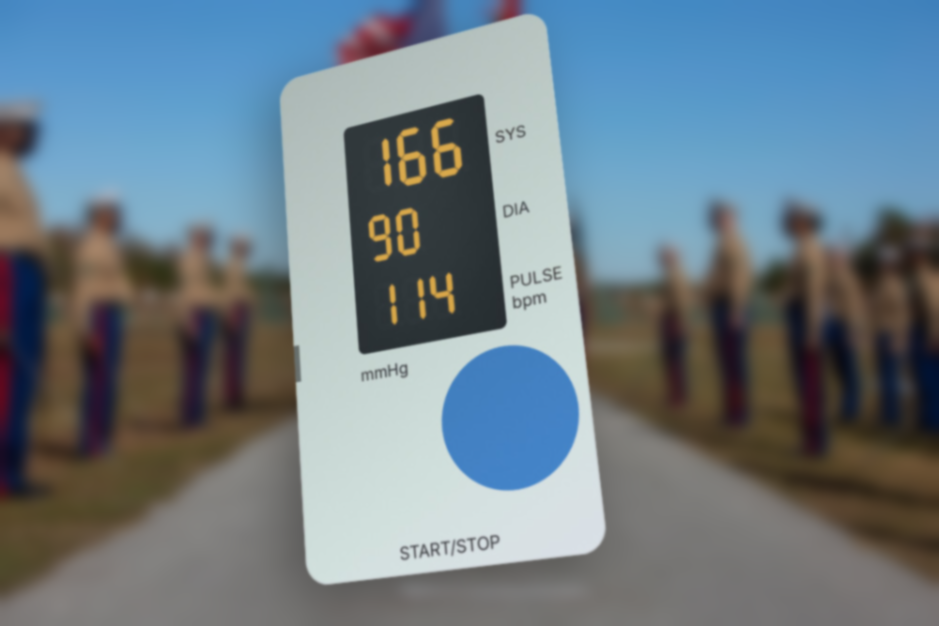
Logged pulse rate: 114
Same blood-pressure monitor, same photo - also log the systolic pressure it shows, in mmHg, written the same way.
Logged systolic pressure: 166
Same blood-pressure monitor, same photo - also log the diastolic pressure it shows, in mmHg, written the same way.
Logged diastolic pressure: 90
